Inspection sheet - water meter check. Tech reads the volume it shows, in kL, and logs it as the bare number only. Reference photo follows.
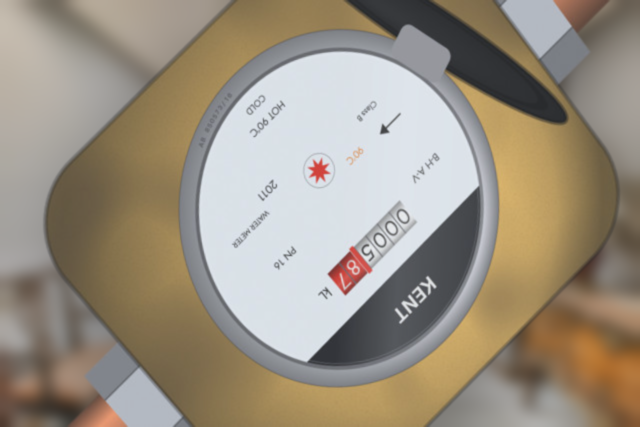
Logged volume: 5.87
